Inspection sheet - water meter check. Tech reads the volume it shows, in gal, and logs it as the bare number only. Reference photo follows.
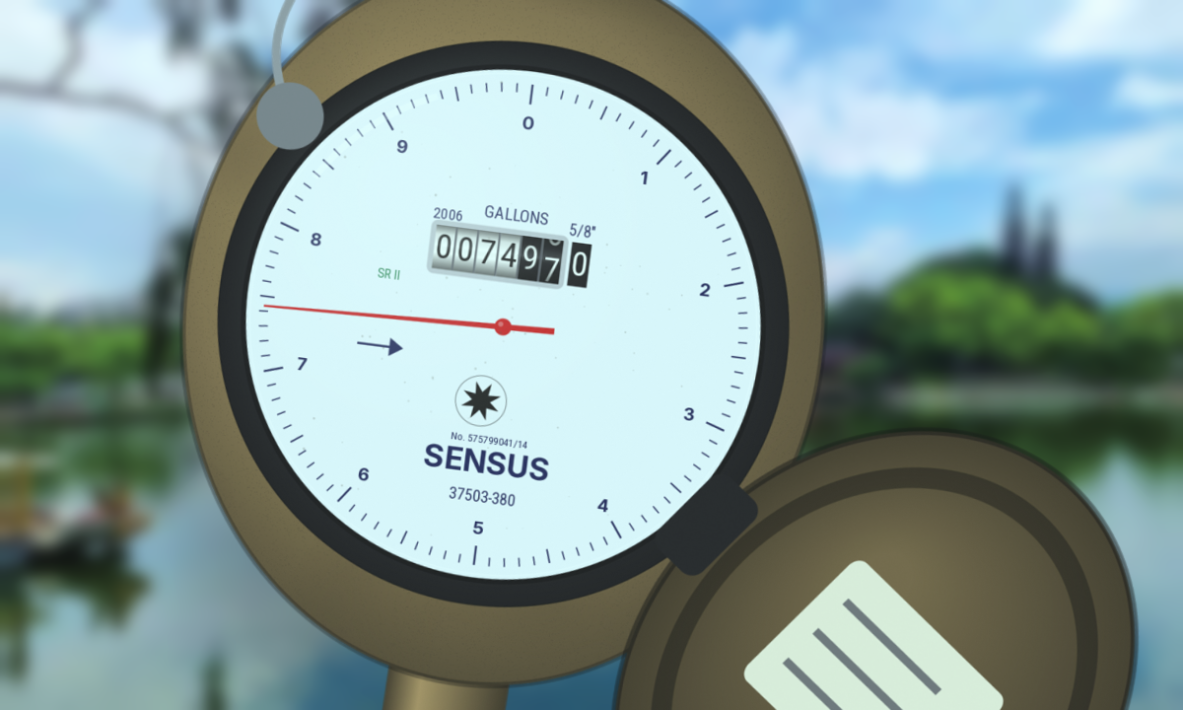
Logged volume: 74967.4
